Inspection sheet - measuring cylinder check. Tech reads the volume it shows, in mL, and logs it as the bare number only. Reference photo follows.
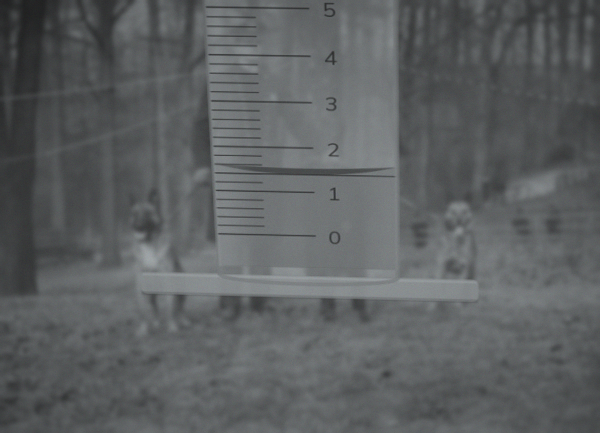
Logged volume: 1.4
